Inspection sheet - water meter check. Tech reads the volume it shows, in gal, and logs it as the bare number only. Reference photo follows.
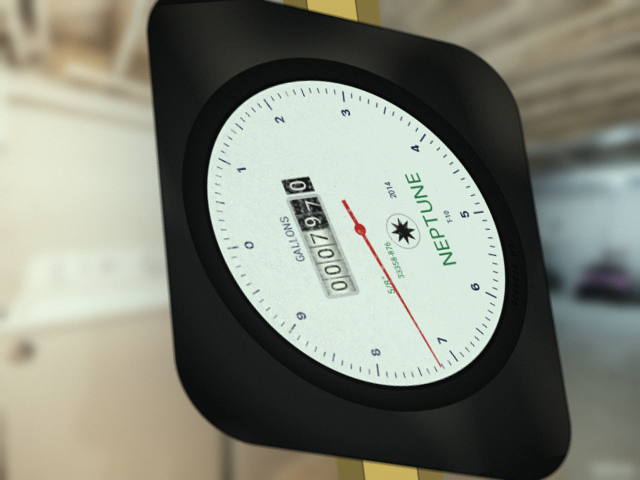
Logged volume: 7967.2
